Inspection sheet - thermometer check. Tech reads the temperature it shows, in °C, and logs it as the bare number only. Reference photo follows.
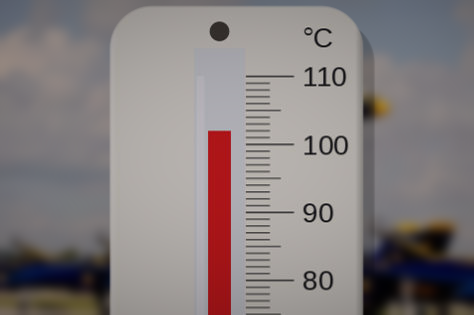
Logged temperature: 102
